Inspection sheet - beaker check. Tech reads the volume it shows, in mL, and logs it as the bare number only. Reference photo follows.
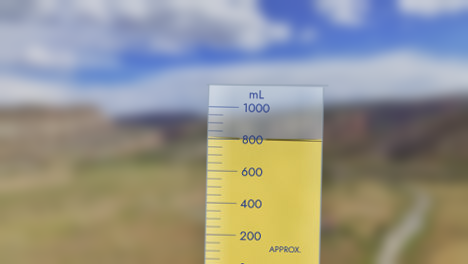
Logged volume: 800
